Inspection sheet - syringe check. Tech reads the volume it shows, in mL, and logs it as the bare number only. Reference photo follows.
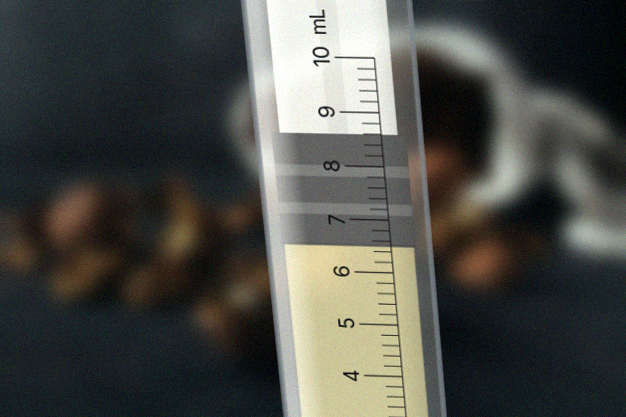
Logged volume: 6.5
